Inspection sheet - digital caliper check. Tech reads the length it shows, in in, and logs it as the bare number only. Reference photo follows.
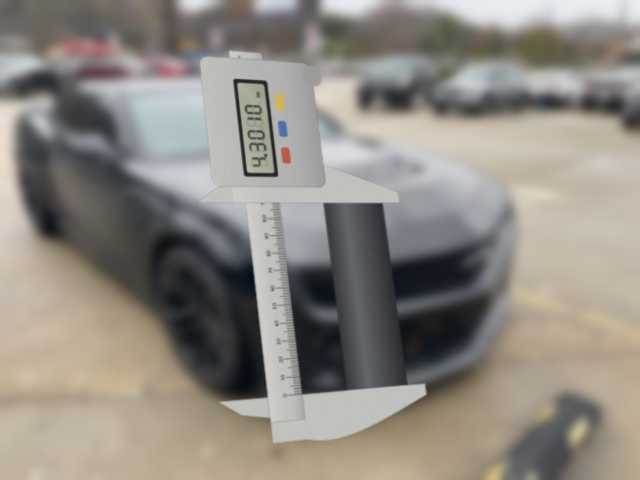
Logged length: 4.3010
